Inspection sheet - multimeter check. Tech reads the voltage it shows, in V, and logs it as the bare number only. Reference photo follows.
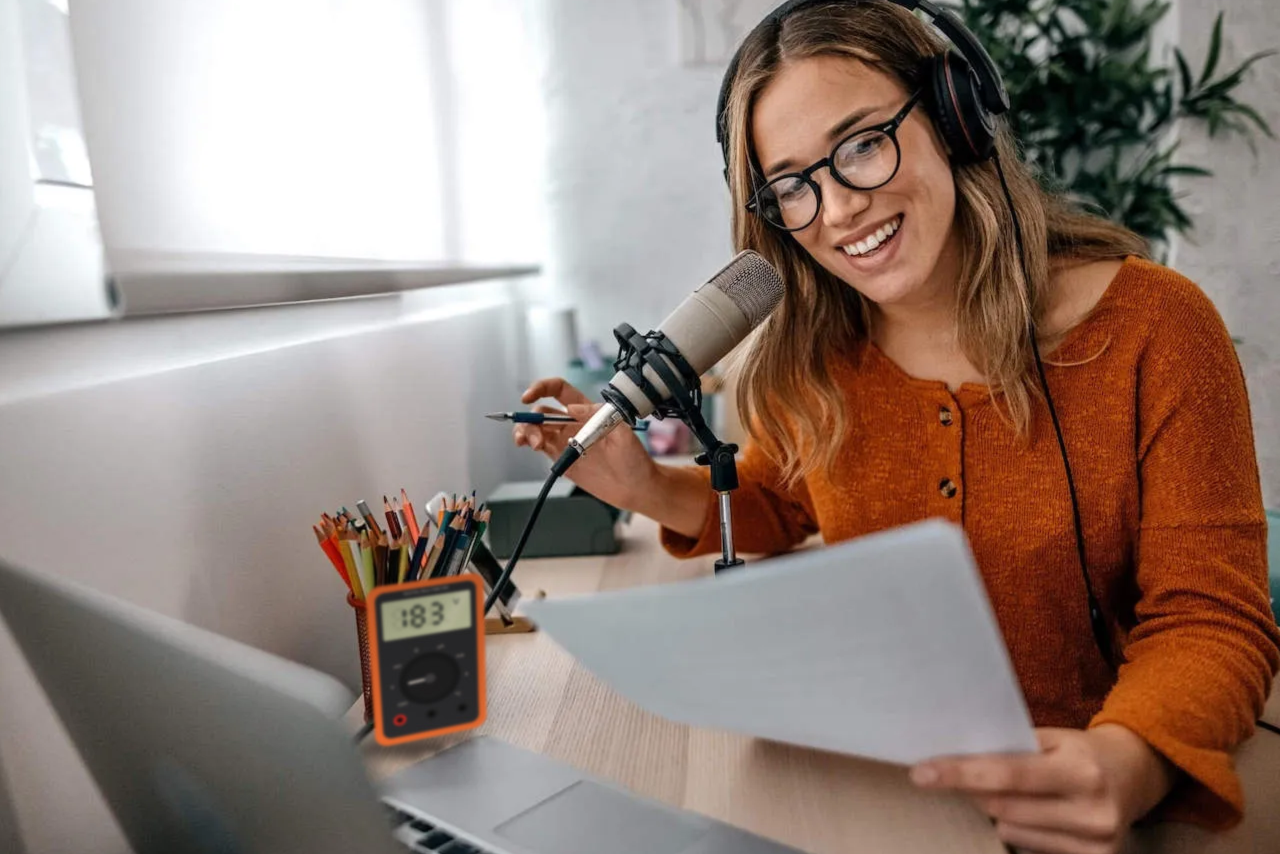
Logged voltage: 183
